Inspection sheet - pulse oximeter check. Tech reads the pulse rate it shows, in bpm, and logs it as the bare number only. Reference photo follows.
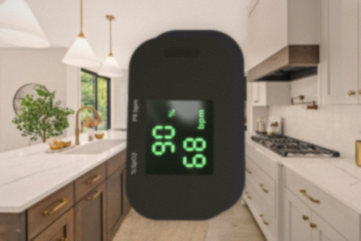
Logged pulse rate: 68
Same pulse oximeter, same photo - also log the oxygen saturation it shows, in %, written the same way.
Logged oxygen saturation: 90
